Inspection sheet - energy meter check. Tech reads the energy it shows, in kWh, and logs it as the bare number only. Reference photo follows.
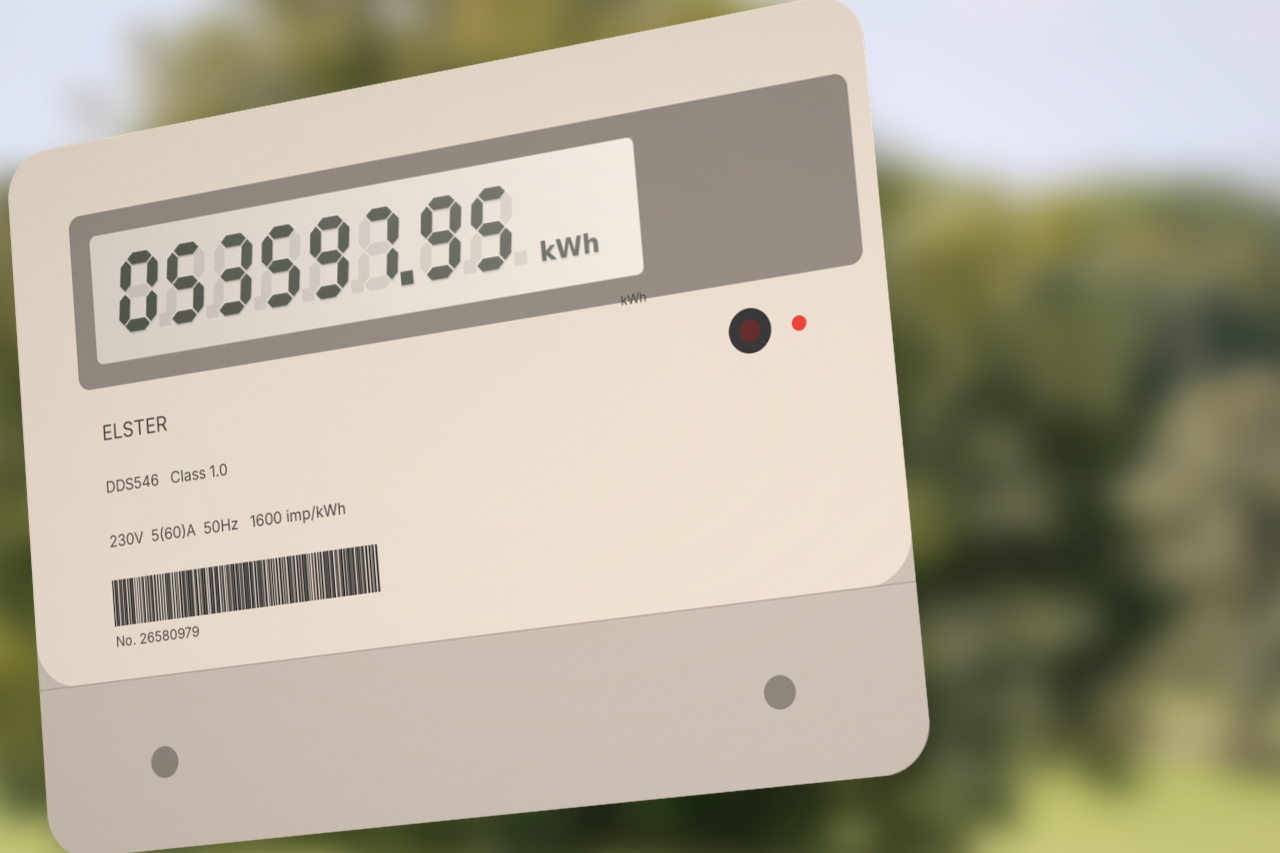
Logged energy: 53597.95
